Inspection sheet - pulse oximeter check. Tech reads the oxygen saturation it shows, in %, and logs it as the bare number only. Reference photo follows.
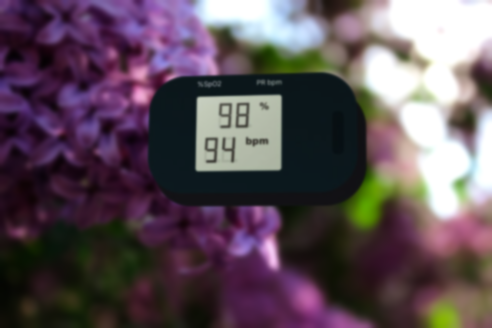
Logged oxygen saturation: 98
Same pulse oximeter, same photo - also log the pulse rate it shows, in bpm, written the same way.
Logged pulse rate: 94
